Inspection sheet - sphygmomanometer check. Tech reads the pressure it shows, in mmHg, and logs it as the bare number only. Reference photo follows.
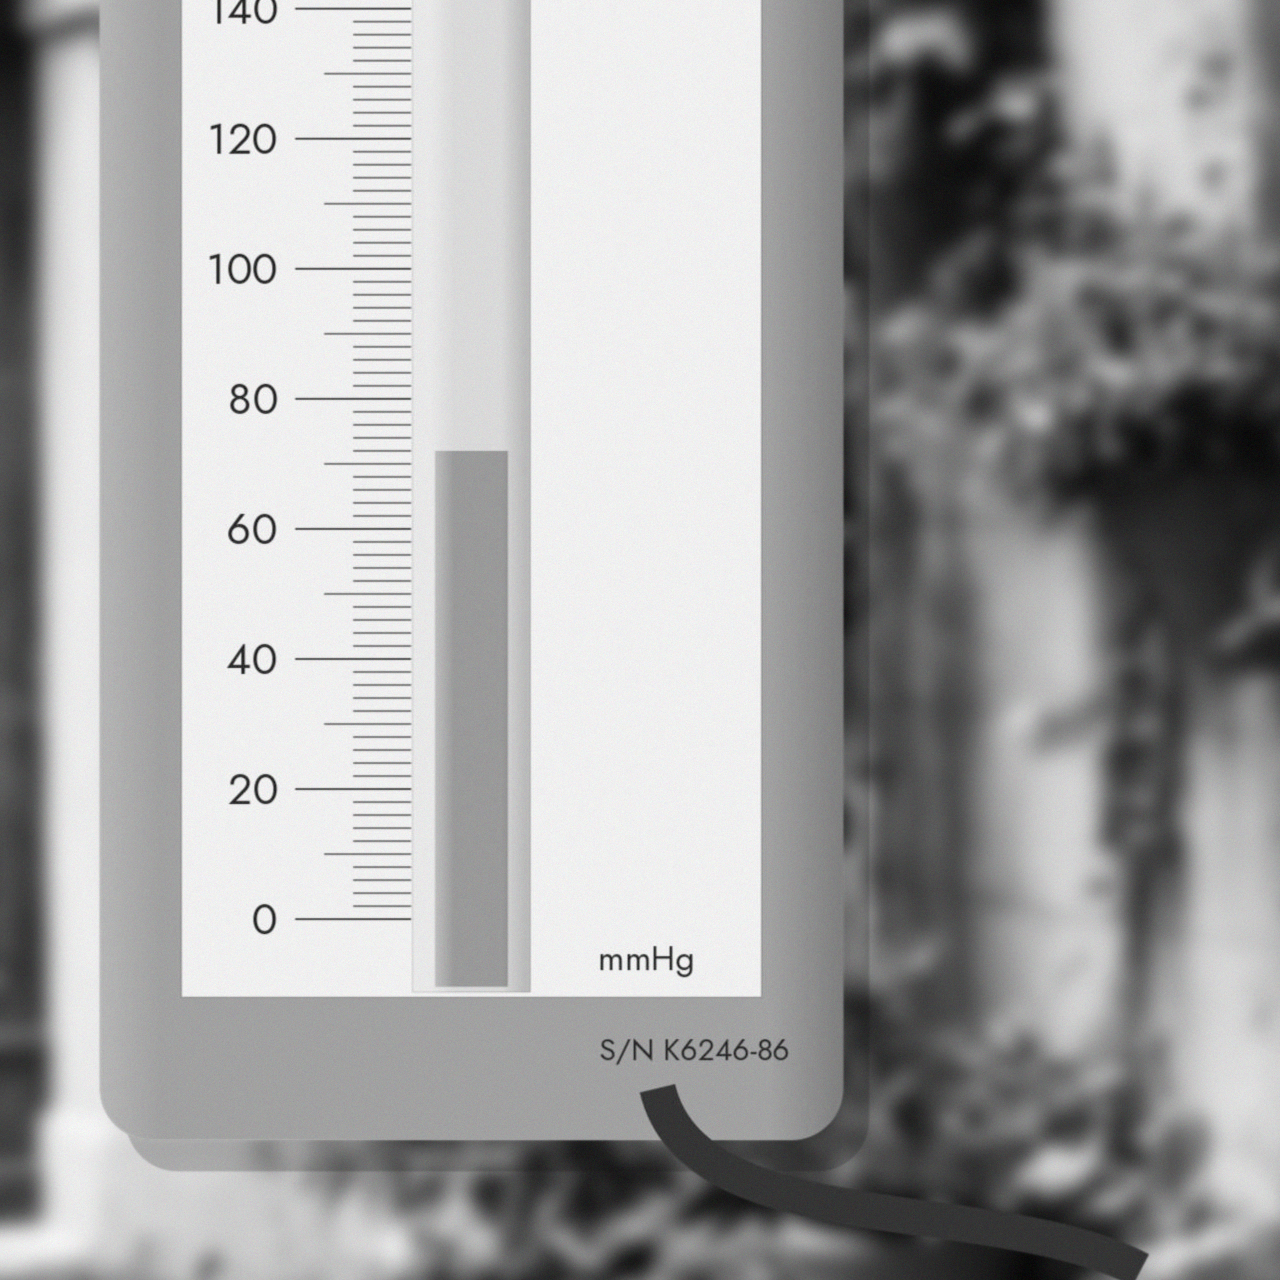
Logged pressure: 72
